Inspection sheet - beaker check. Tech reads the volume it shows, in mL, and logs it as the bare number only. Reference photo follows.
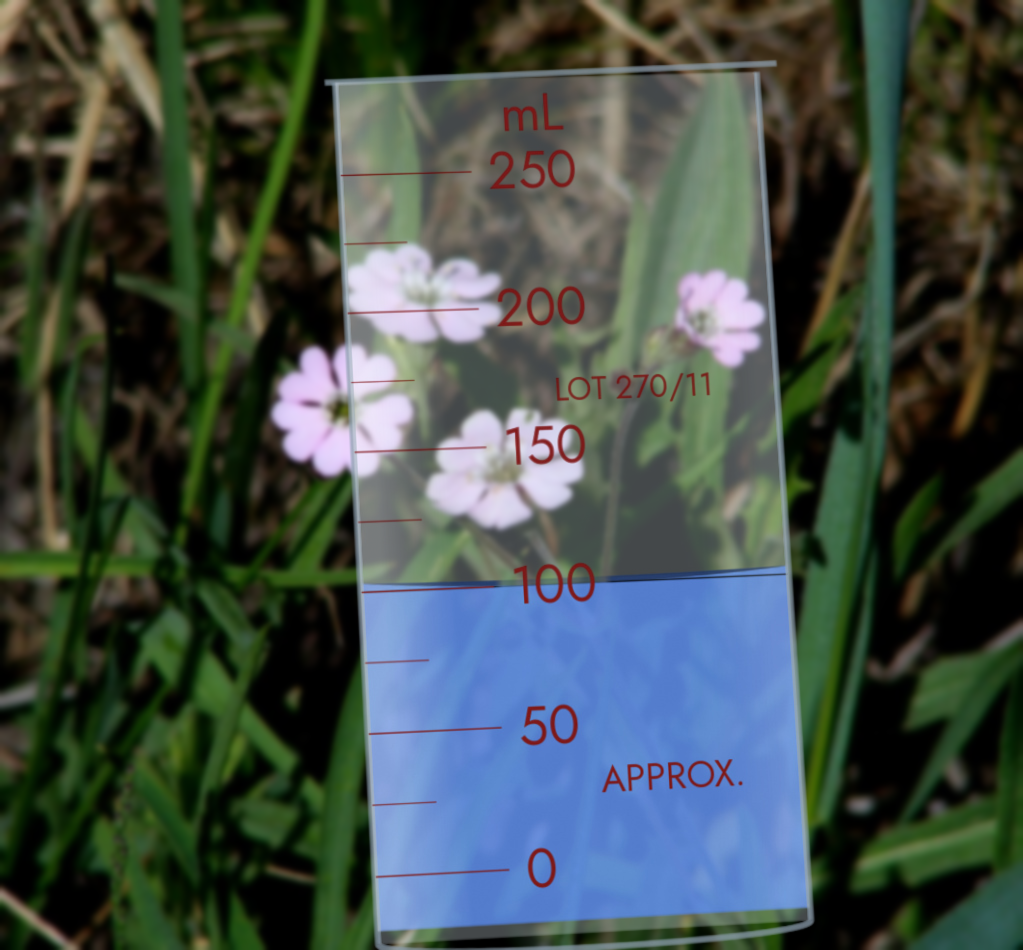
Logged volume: 100
